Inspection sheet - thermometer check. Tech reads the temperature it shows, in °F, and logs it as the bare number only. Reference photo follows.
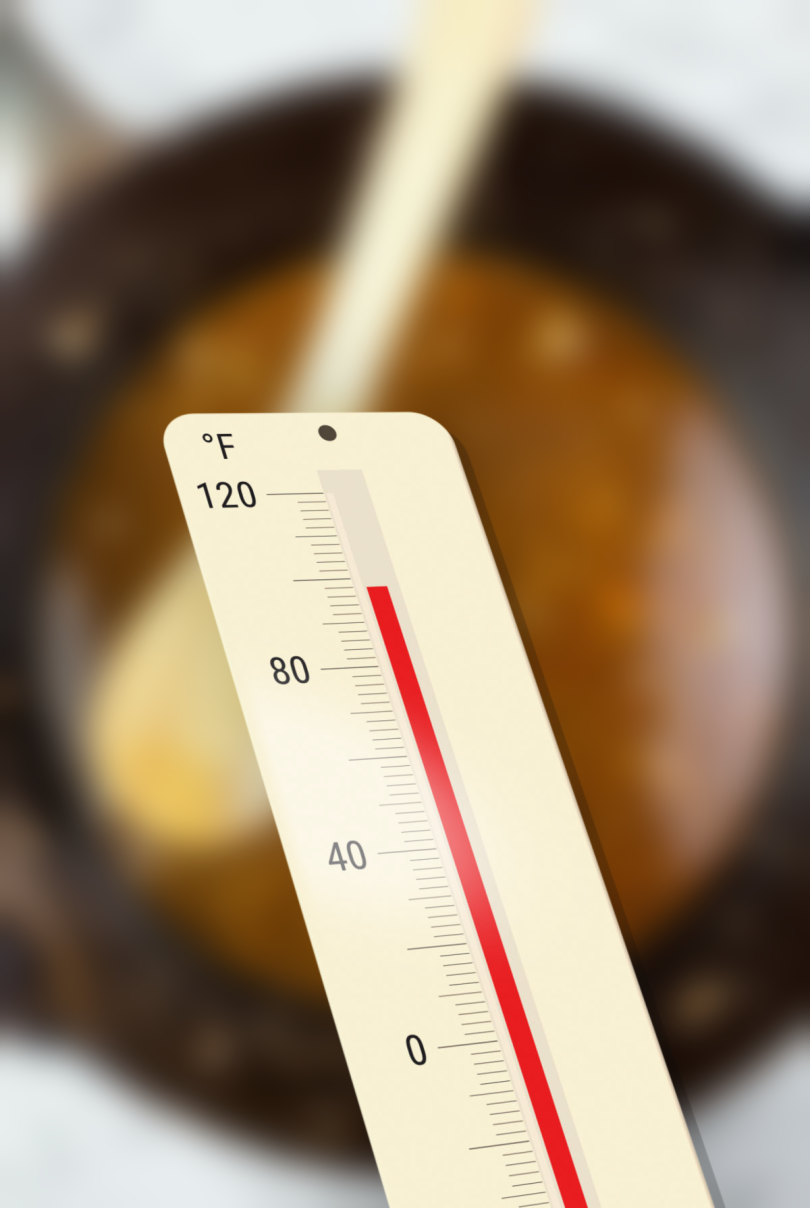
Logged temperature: 98
